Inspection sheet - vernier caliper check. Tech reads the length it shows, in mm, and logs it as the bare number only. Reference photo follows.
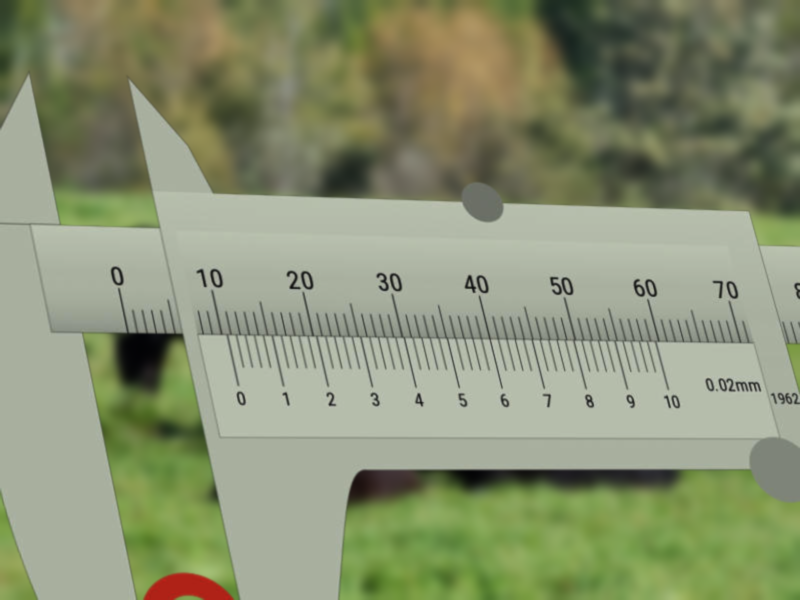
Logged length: 10.6
